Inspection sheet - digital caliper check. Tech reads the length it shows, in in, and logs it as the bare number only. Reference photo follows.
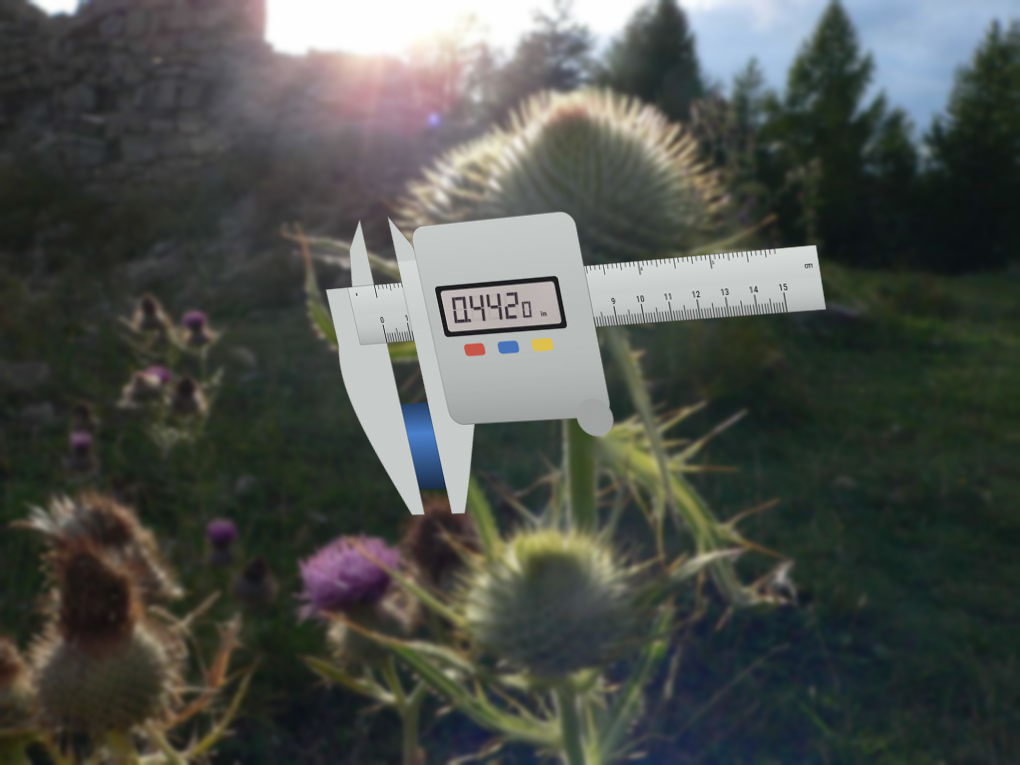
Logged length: 0.4420
